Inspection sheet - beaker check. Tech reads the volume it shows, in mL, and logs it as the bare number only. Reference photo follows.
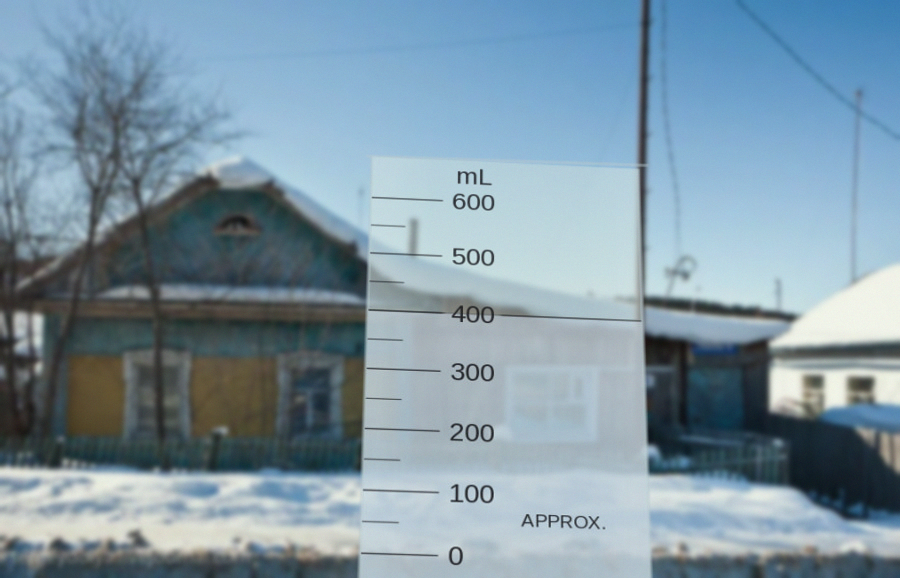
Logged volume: 400
